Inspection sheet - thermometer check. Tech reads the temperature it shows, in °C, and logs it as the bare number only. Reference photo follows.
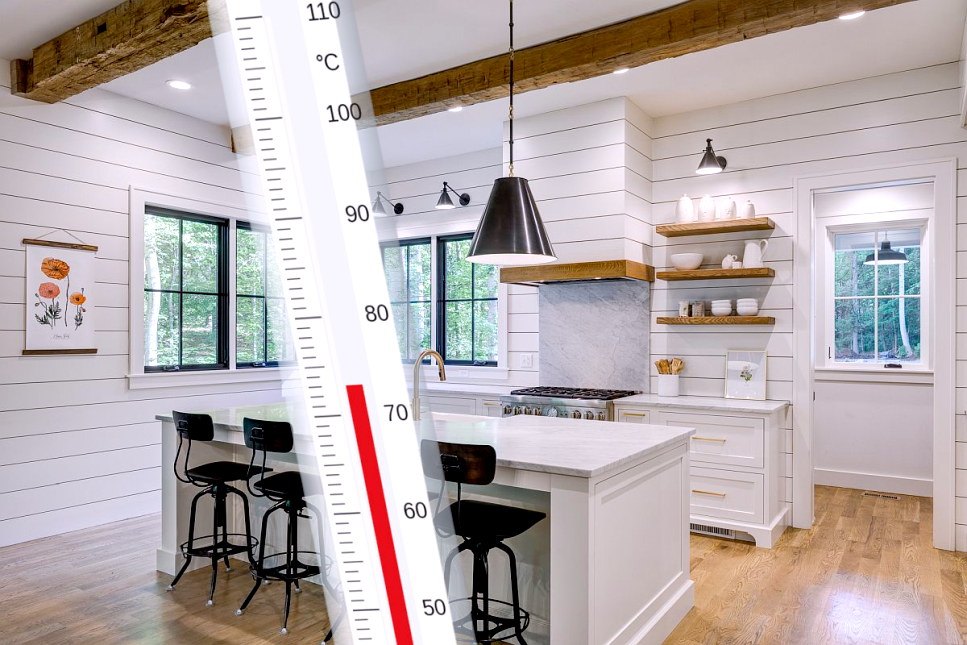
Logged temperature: 73
